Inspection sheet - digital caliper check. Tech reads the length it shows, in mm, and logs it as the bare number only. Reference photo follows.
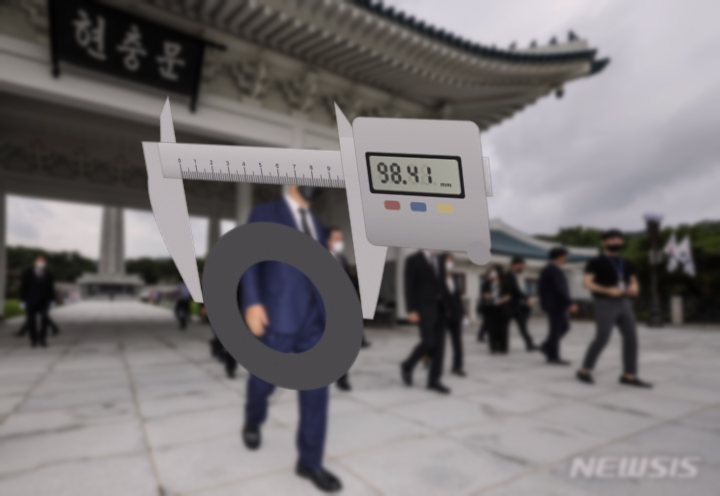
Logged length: 98.41
